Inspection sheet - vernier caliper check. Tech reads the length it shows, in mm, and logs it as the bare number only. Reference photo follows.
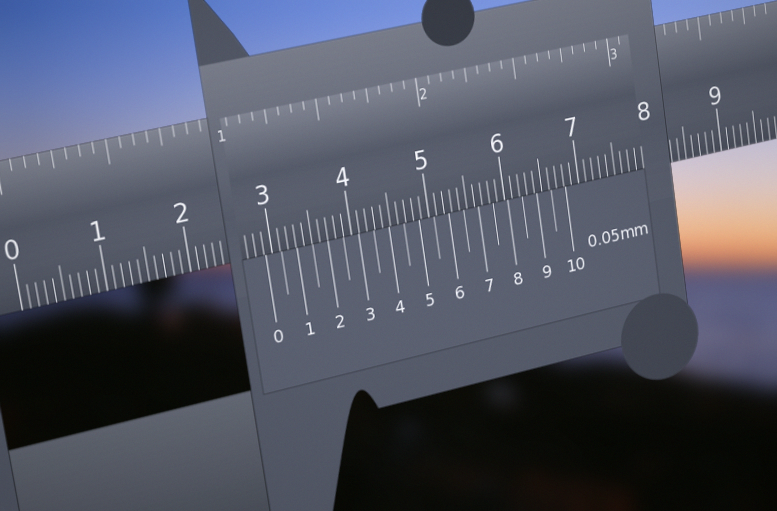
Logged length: 29.2
